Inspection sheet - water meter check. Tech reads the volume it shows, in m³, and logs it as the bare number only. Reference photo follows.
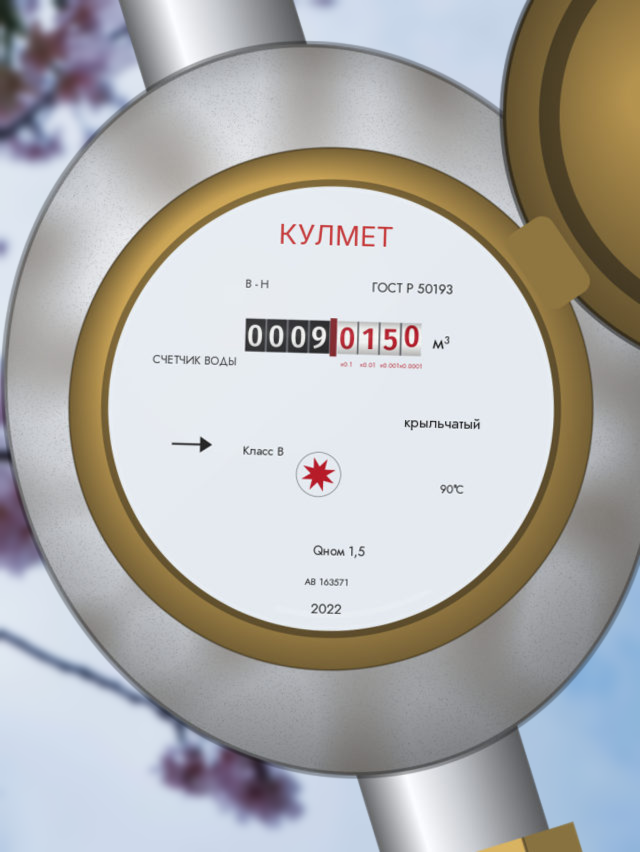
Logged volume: 9.0150
